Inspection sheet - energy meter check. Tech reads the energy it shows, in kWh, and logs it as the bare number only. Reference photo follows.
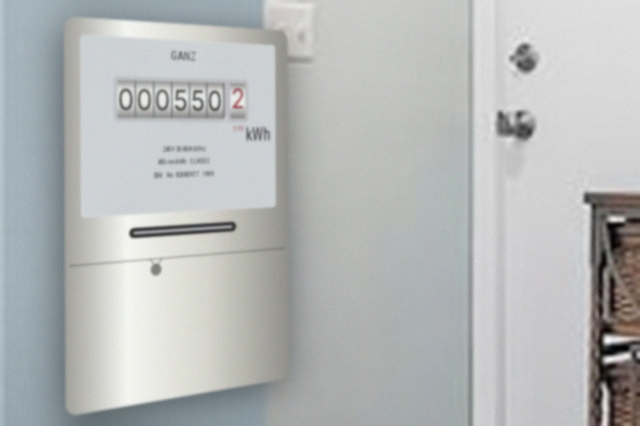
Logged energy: 550.2
